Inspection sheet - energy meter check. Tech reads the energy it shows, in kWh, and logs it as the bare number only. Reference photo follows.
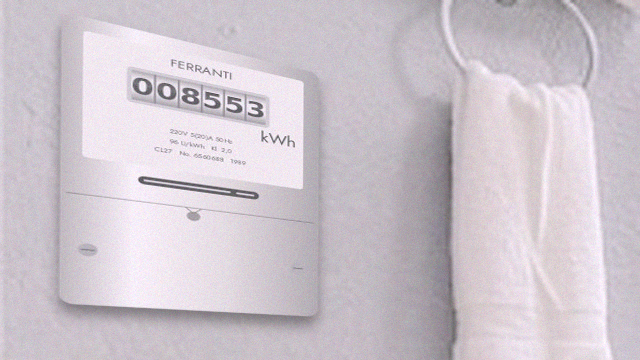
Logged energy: 8553
